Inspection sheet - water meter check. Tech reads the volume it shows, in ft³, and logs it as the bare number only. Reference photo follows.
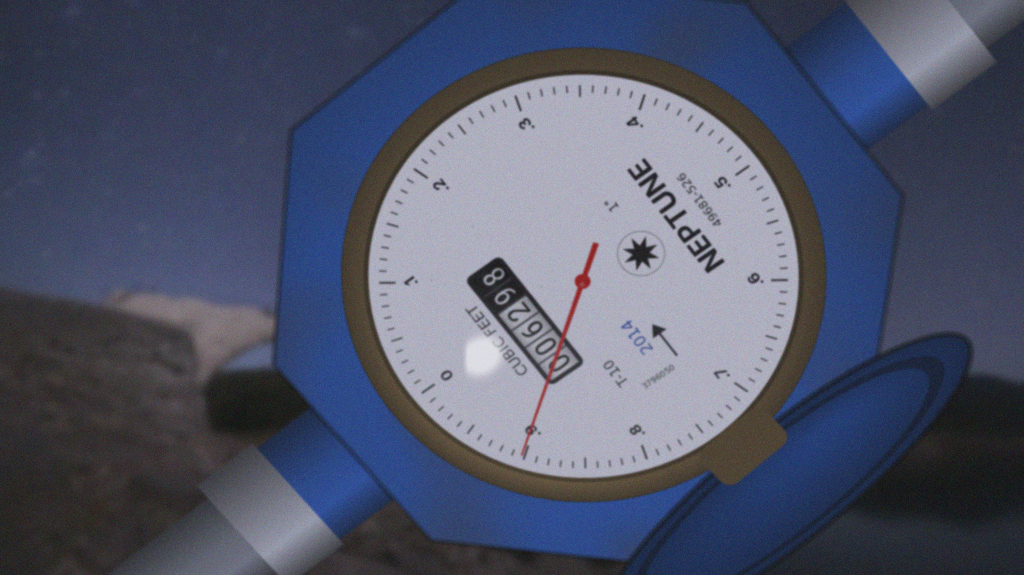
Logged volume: 6297.90
